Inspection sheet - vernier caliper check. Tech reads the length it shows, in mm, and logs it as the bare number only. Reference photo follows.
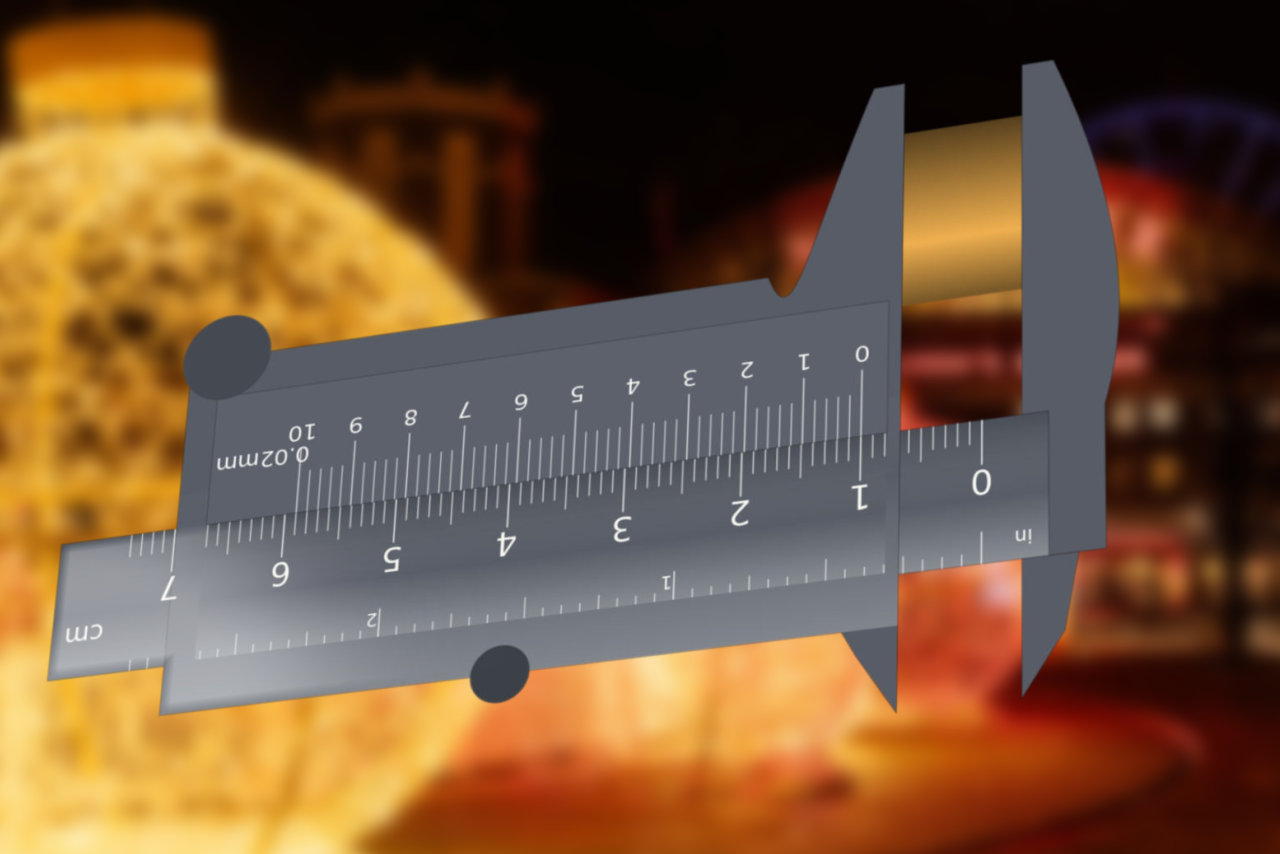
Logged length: 10.0
